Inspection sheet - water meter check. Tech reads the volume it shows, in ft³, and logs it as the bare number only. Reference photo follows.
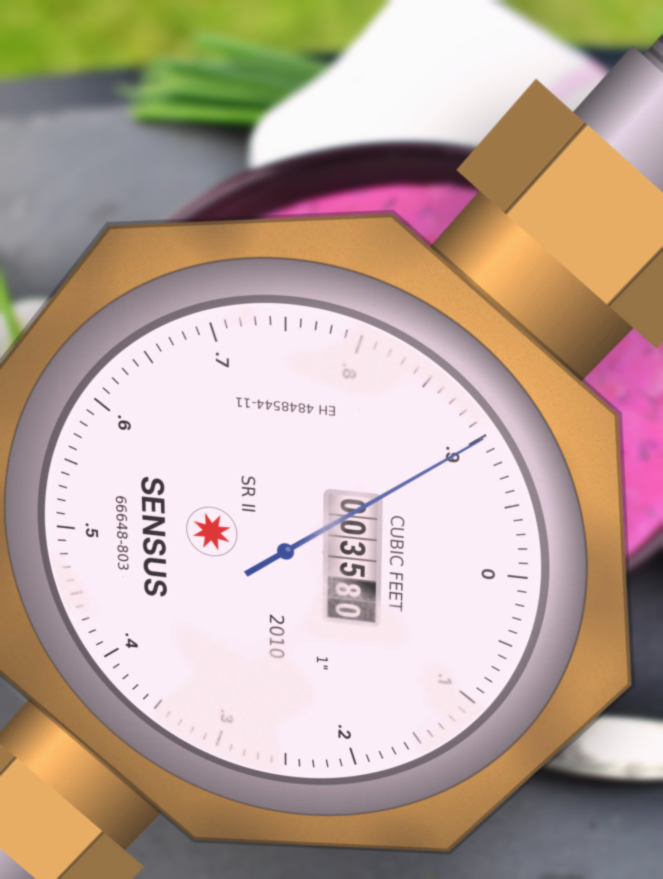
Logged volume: 3579.90
